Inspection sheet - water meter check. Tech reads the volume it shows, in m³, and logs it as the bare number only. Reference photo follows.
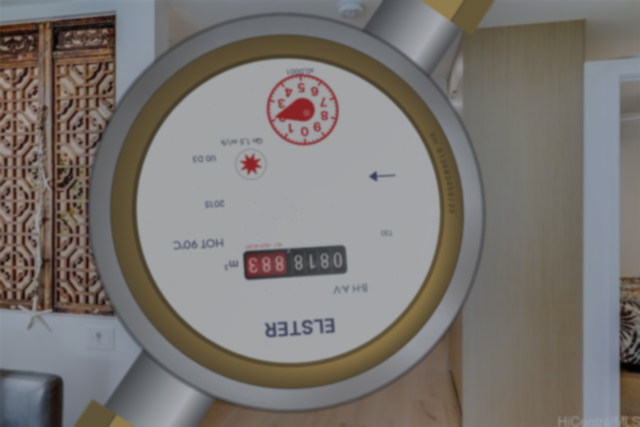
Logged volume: 818.8832
